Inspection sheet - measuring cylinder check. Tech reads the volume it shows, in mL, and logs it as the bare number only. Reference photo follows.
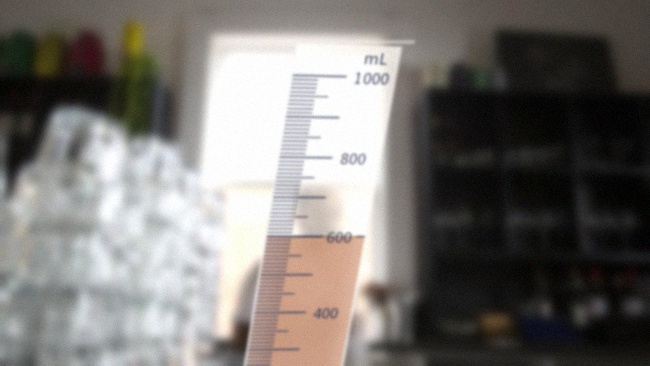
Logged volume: 600
